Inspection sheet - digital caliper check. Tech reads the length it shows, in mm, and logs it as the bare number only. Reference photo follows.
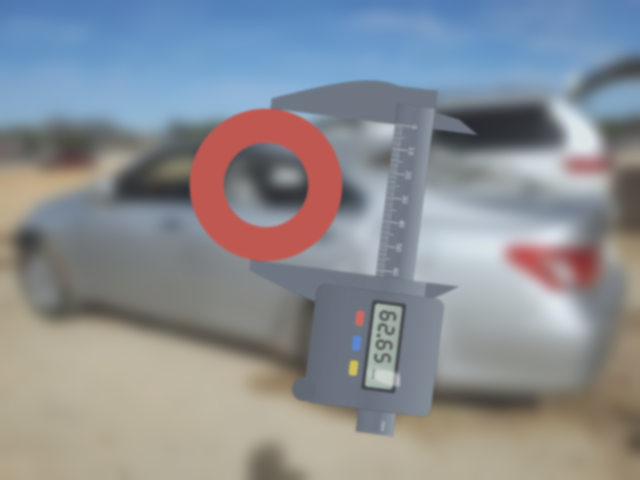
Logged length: 62.65
